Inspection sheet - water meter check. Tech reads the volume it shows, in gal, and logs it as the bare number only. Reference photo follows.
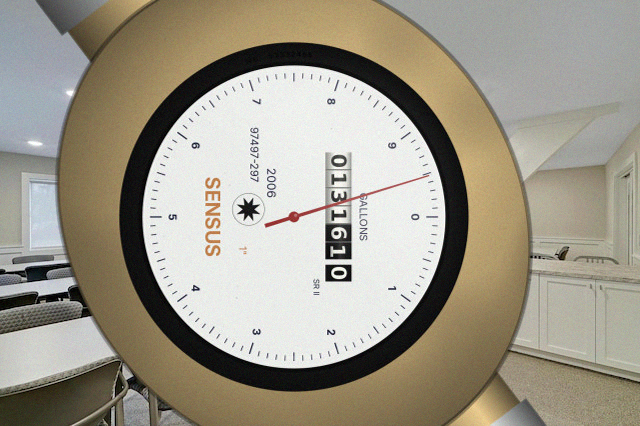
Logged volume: 131609.5
